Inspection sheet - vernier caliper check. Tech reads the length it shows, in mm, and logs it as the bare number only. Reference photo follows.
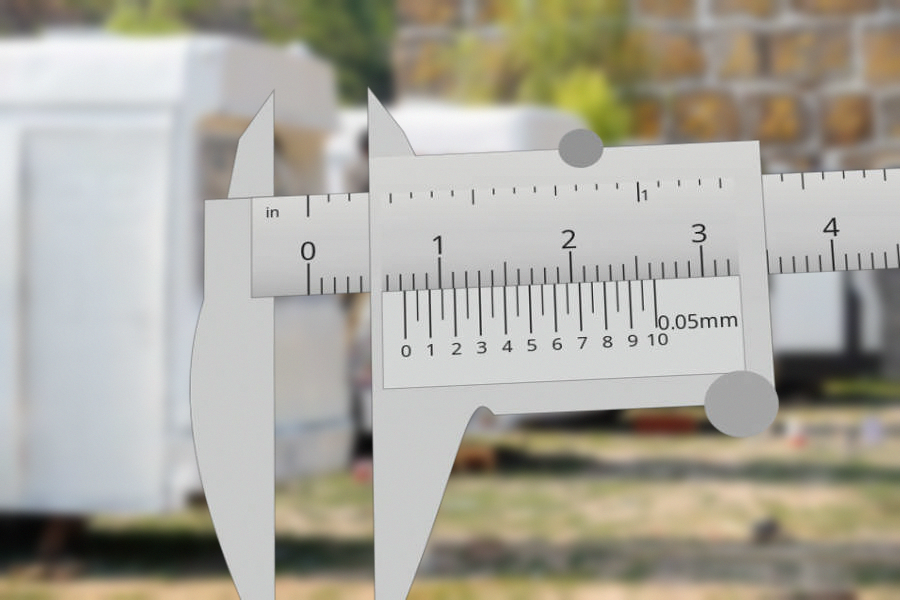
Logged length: 7.3
